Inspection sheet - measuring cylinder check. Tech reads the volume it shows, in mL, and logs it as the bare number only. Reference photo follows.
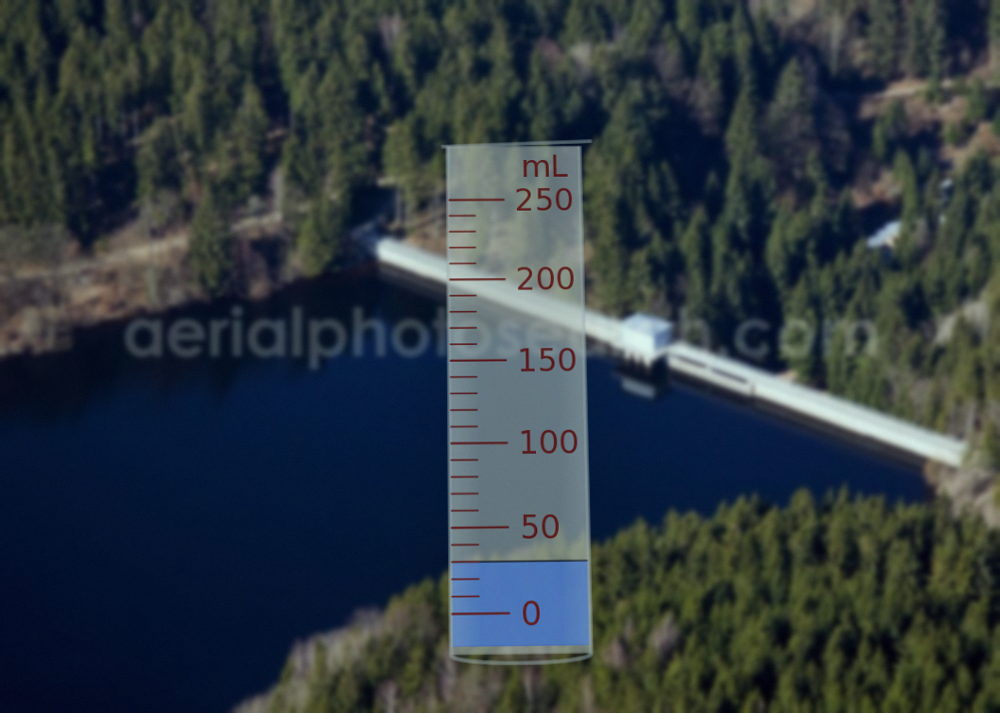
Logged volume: 30
